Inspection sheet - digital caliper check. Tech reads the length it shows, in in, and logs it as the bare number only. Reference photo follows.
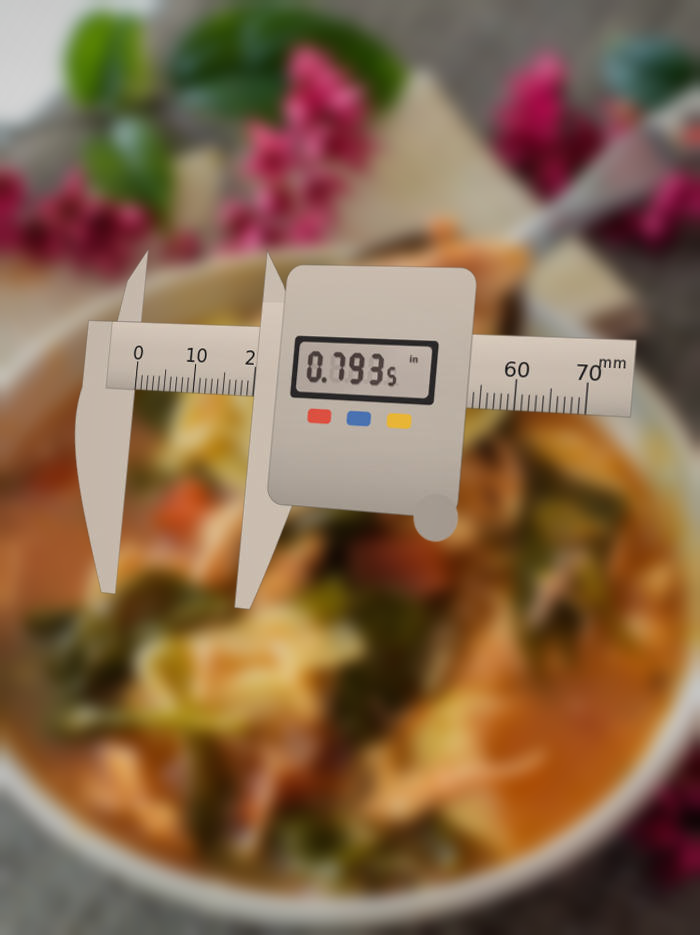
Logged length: 0.7935
